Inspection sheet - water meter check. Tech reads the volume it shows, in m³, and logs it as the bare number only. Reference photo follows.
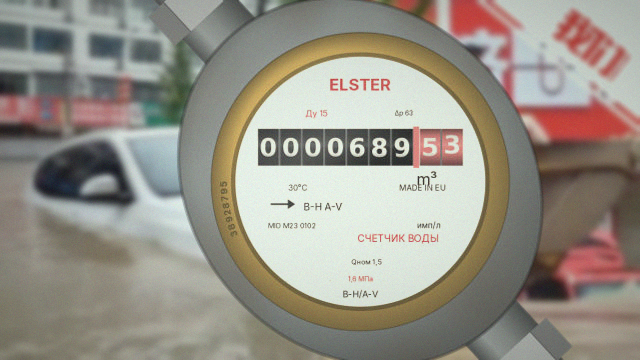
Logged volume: 689.53
